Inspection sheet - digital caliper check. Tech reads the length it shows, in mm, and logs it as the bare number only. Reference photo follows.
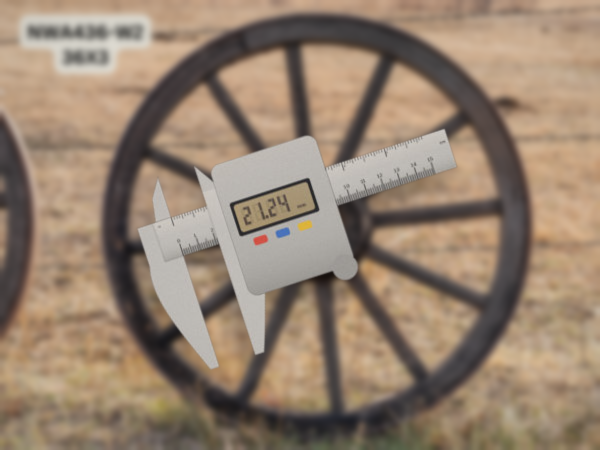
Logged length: 21.24
